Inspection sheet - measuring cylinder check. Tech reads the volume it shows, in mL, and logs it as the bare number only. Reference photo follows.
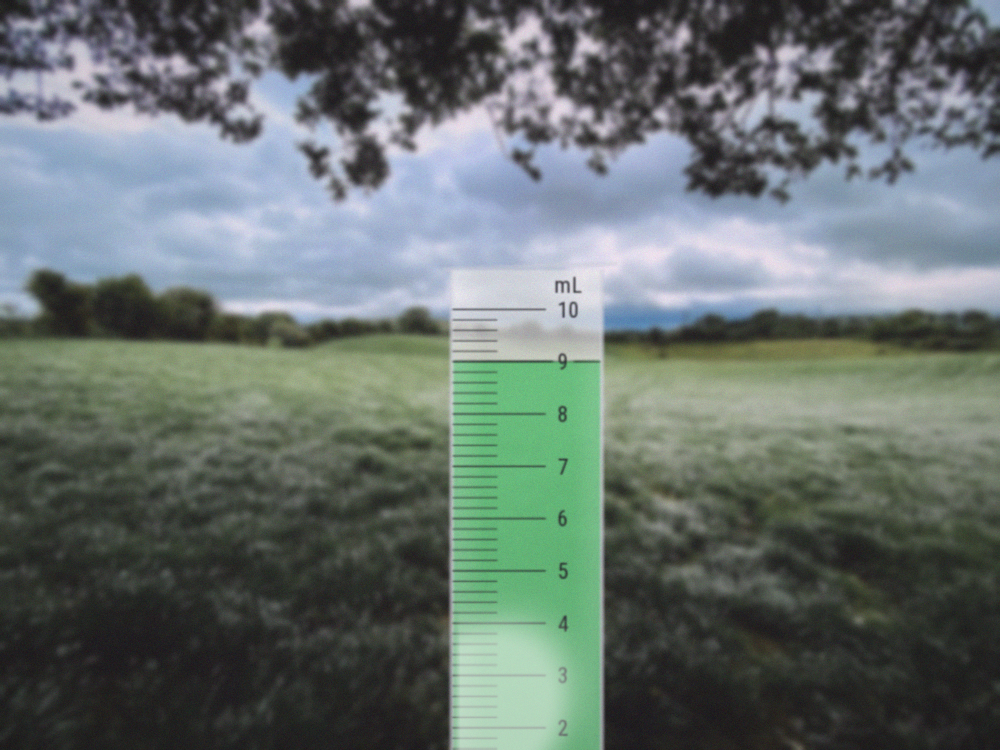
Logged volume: 9
